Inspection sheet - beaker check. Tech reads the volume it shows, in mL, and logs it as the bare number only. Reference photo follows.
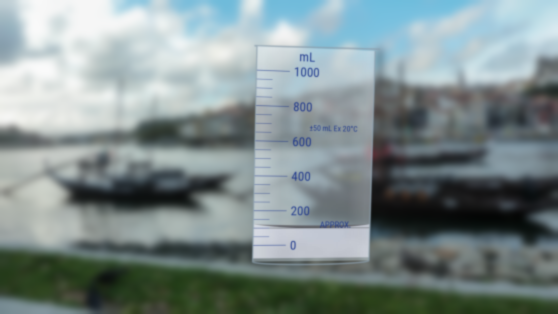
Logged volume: 100
